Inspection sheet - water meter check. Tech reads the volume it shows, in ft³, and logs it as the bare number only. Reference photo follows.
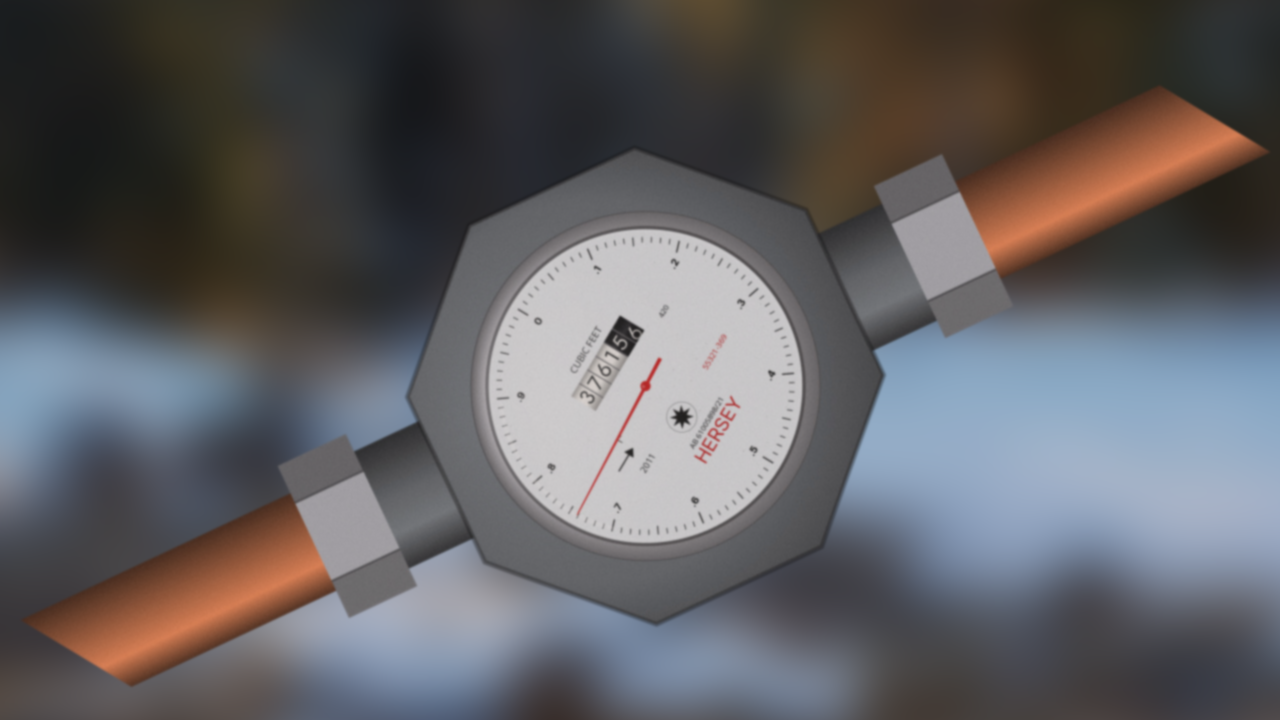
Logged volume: 376155.74
